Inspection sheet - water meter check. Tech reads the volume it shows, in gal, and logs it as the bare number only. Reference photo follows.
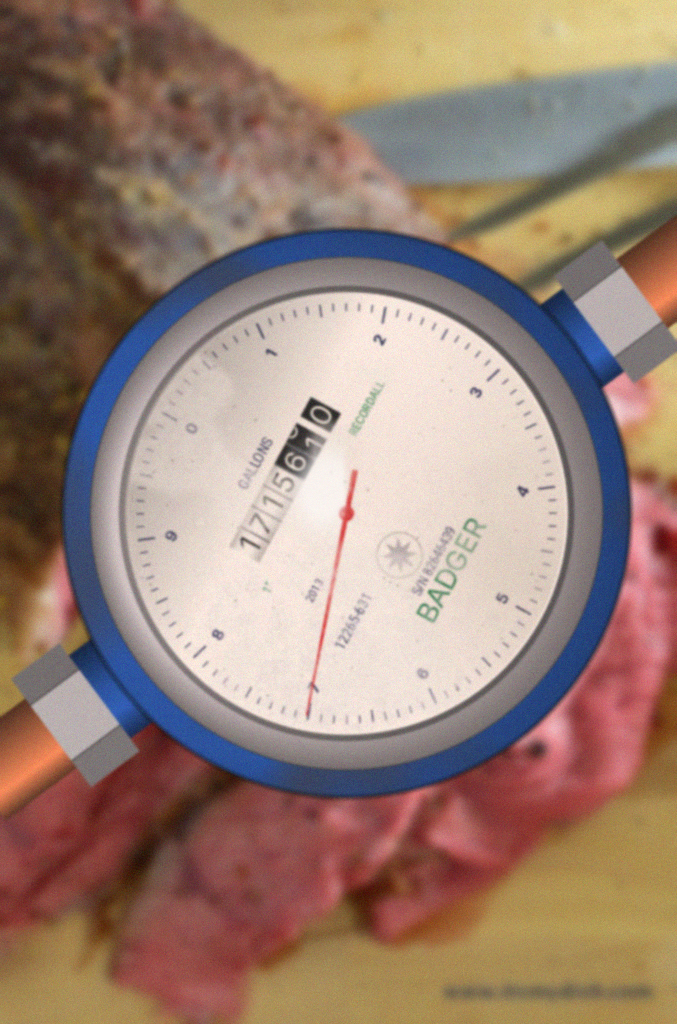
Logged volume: 1715607.0
